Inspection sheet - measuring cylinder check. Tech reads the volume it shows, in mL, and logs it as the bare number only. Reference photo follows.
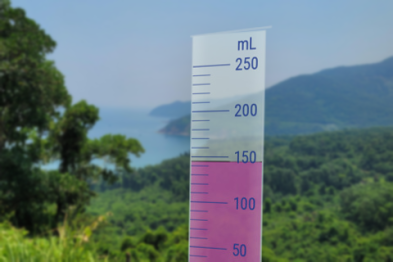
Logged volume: 145
